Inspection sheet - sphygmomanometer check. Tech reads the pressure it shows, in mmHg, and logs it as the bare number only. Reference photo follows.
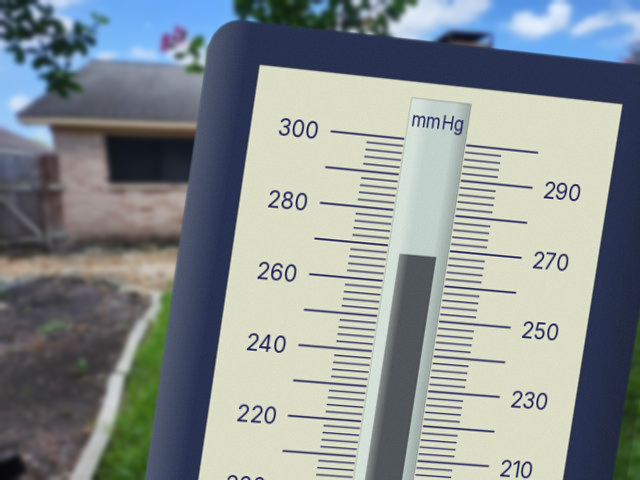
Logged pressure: 268
